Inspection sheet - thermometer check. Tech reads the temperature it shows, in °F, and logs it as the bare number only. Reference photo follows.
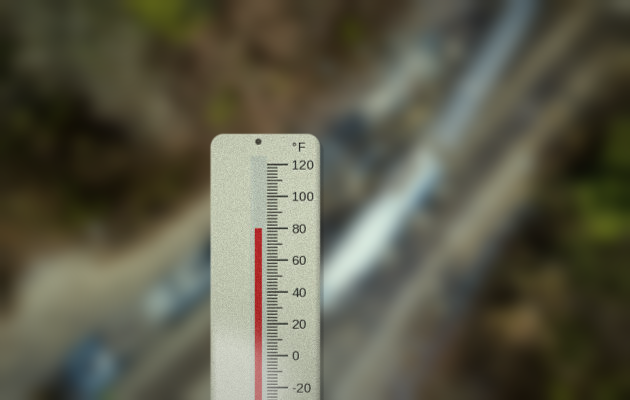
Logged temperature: 80
